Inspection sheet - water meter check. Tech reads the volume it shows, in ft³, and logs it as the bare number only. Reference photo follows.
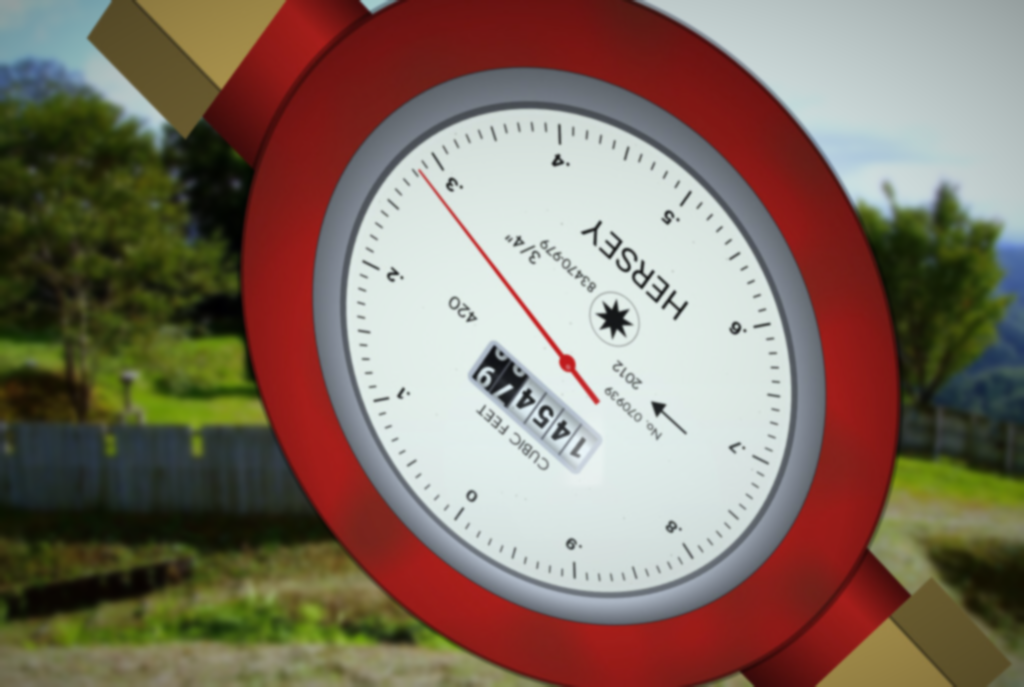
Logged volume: 145479.28
